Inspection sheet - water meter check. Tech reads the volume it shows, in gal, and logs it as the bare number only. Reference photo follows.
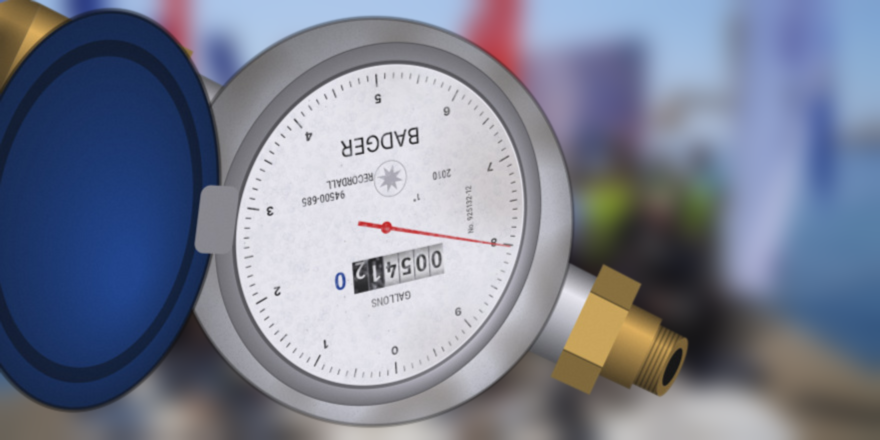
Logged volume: 54118.0
